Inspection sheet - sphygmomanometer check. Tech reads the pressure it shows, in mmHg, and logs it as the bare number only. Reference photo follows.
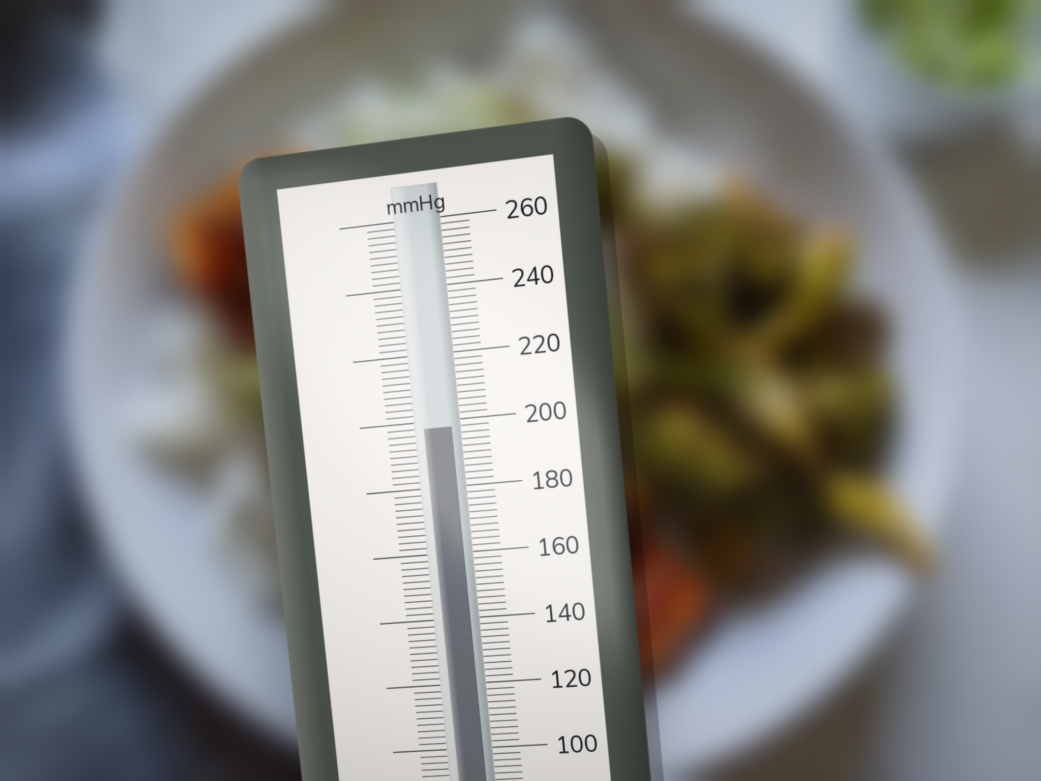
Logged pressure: 198
